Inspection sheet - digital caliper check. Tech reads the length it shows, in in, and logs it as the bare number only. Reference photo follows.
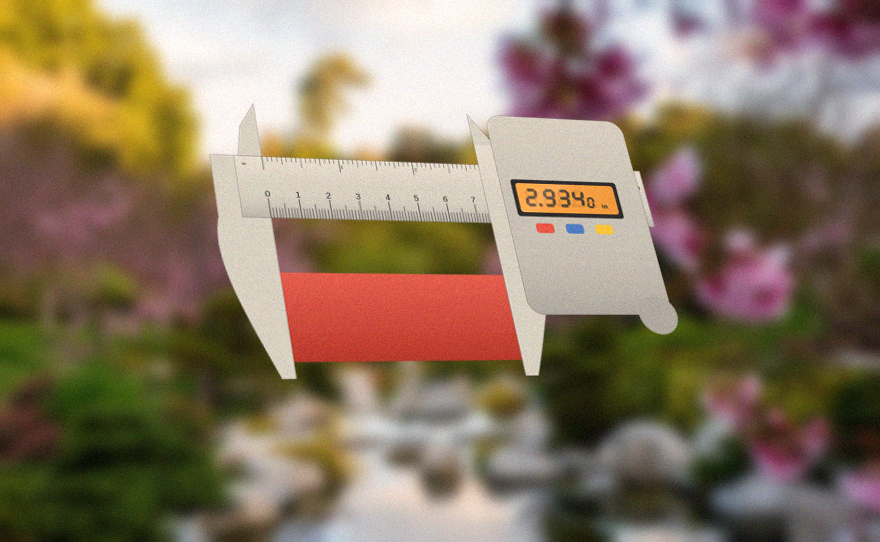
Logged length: 2.9340
